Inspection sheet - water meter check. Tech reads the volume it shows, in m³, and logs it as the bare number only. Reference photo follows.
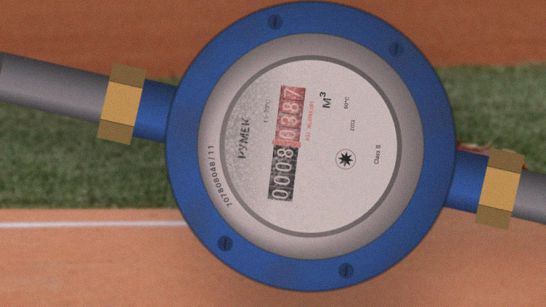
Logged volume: 8.0387
